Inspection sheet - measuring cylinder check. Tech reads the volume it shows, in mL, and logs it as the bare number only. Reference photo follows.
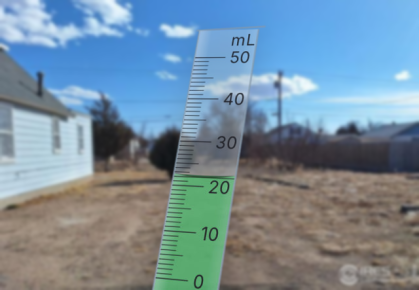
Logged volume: 22
